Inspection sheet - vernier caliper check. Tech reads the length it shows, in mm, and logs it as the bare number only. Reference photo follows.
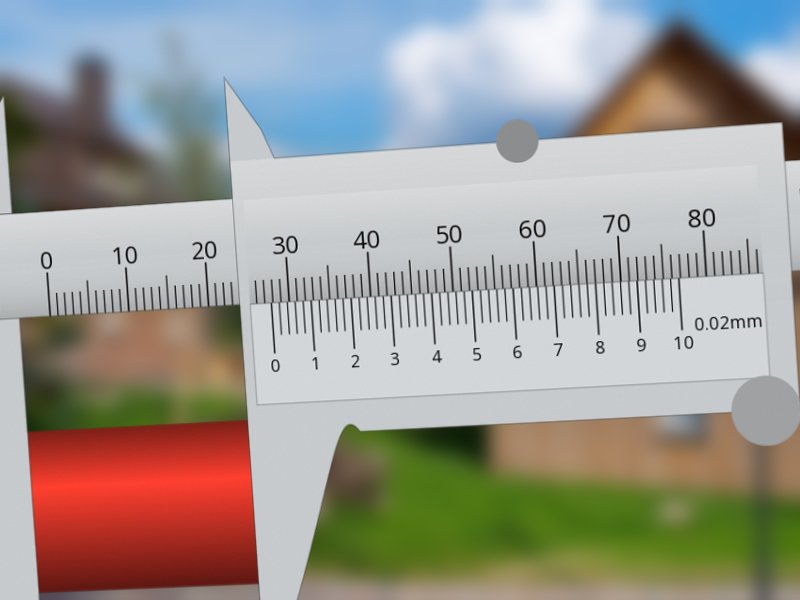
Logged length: 27.8
